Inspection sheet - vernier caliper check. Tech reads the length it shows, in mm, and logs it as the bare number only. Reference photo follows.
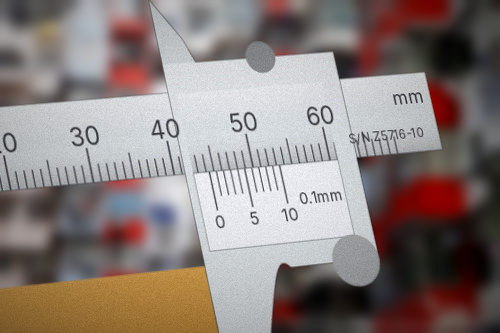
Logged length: 44.4
